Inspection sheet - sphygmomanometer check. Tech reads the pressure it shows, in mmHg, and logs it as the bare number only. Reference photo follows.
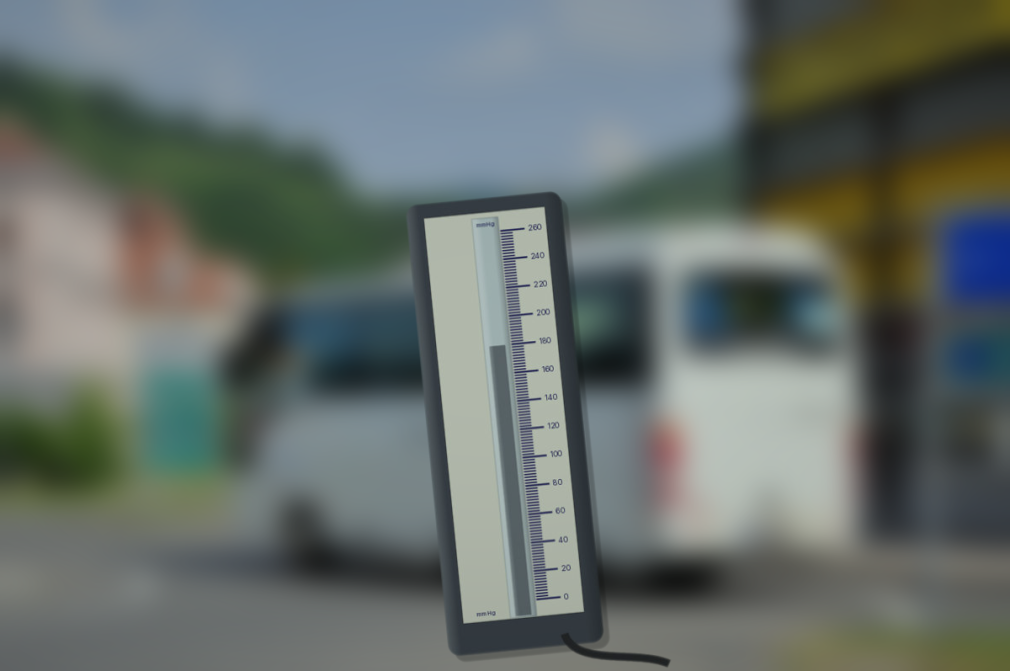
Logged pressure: 180
